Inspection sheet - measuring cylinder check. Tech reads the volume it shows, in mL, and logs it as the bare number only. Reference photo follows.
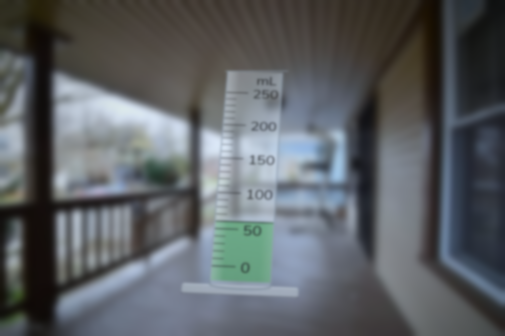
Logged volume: 60
